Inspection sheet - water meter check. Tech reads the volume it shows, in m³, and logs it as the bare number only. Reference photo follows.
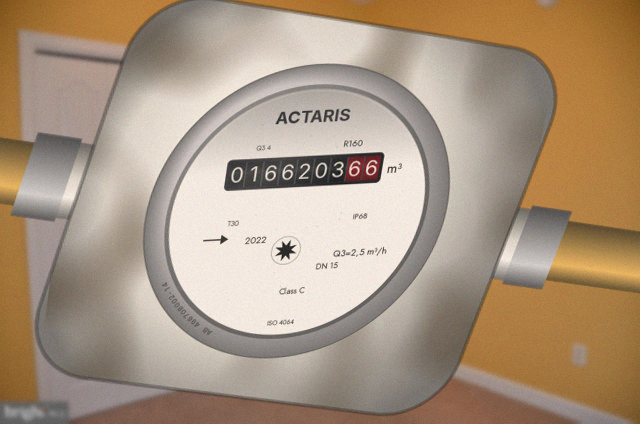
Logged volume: 166203.66
